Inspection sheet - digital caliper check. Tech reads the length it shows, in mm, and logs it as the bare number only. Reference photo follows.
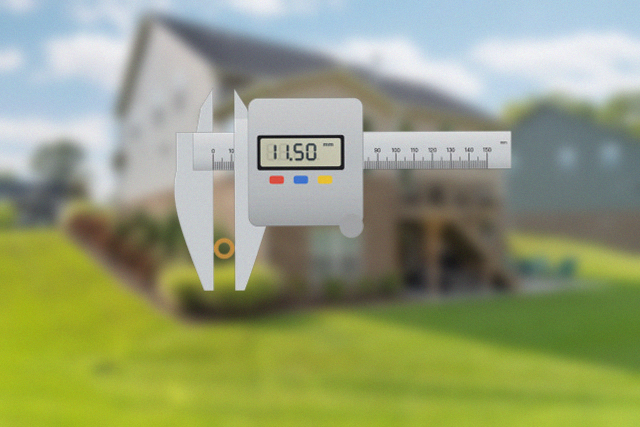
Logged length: 11.50
